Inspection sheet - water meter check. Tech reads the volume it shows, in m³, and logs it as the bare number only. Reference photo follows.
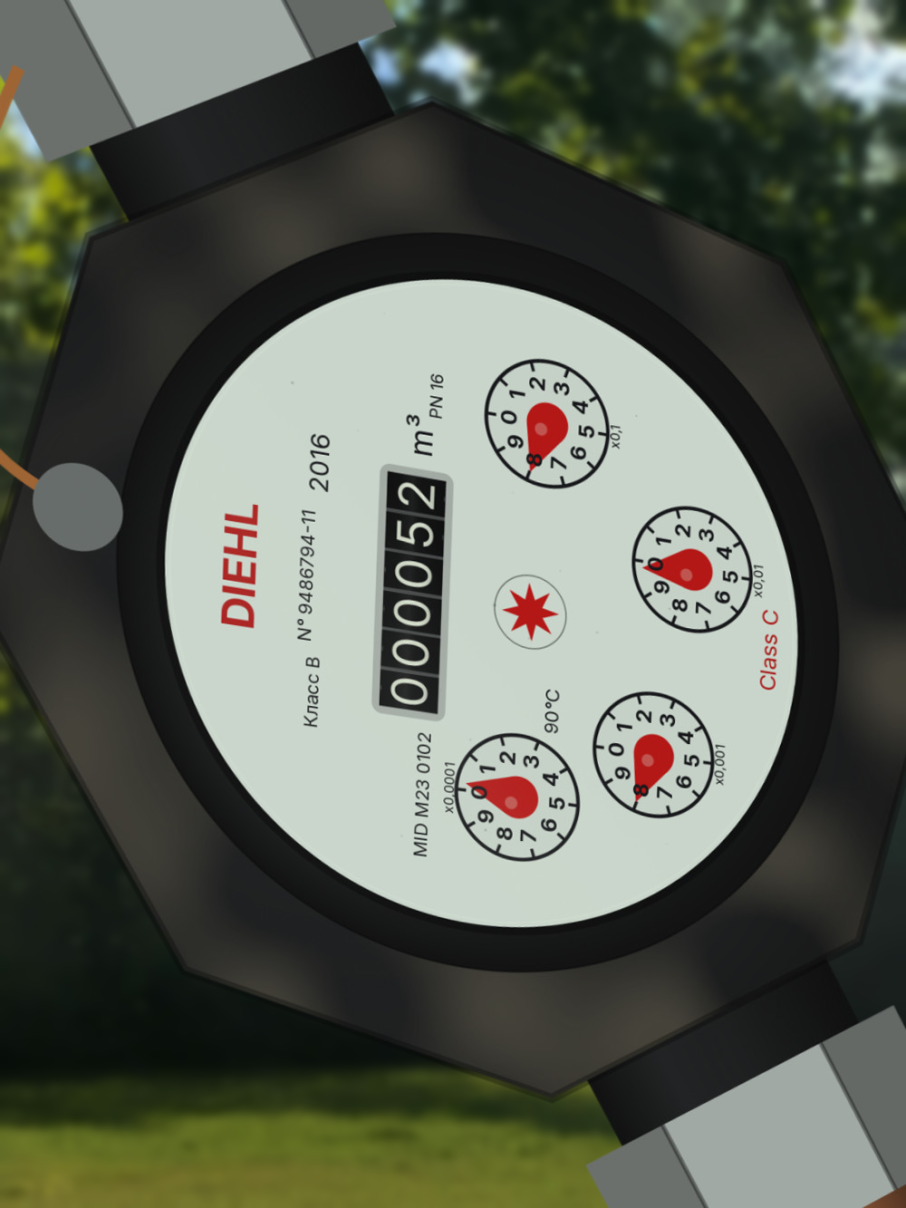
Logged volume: 52.7980
